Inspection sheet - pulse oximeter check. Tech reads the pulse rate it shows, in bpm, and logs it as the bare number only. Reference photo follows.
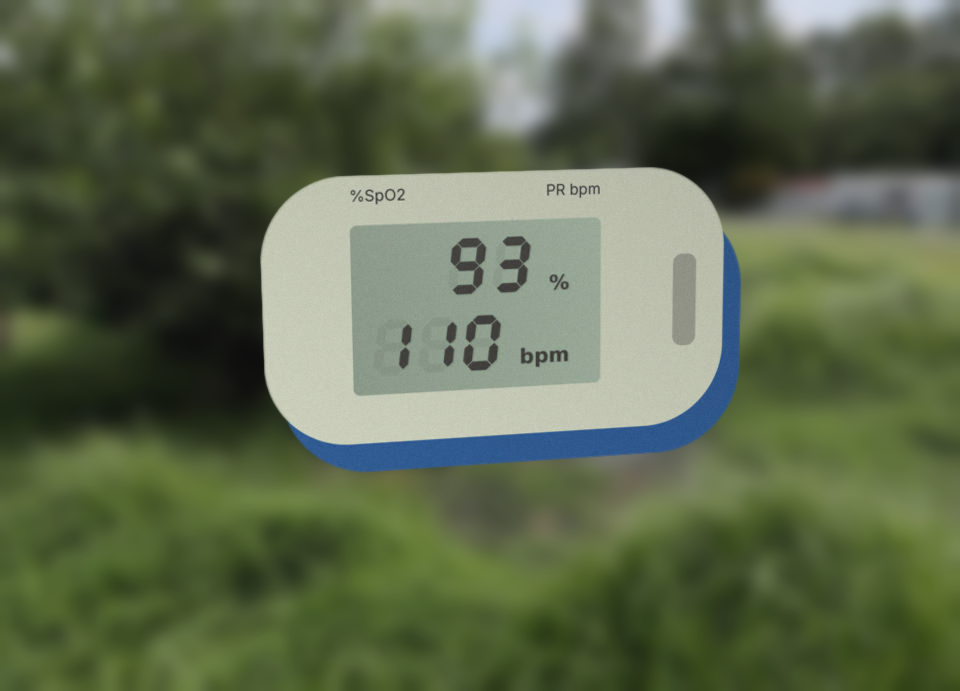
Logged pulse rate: 110
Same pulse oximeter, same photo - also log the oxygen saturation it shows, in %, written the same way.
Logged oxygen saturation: 93
